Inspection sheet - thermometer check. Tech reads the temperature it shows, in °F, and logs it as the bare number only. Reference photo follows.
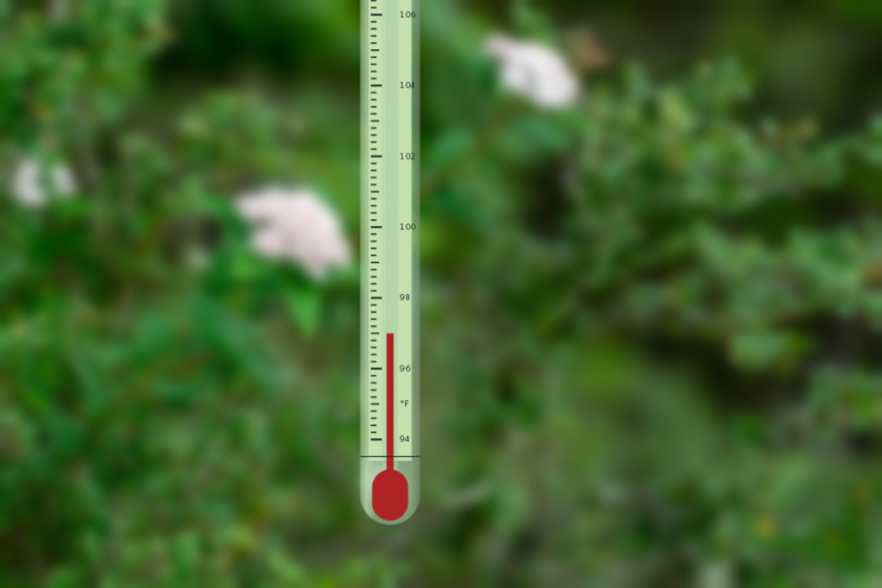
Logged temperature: 97
